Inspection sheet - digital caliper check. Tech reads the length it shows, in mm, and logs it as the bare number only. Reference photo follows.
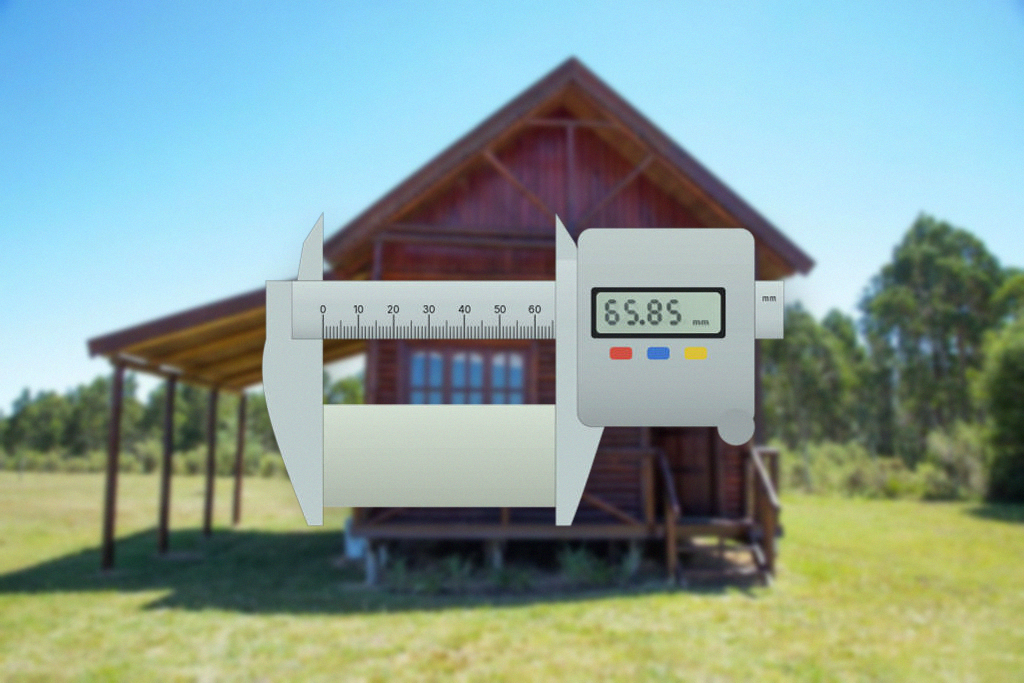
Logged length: 65.85
